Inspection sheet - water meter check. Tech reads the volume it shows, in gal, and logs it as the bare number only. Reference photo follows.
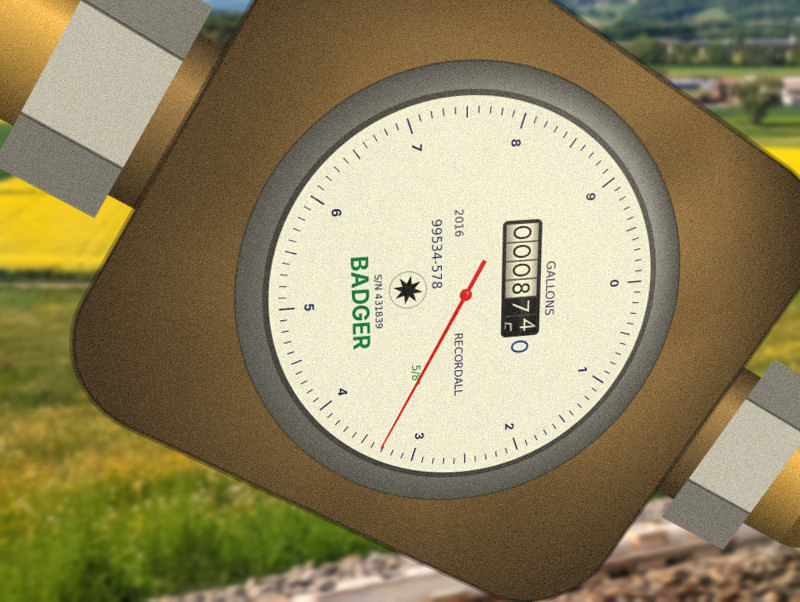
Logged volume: 8743.3
